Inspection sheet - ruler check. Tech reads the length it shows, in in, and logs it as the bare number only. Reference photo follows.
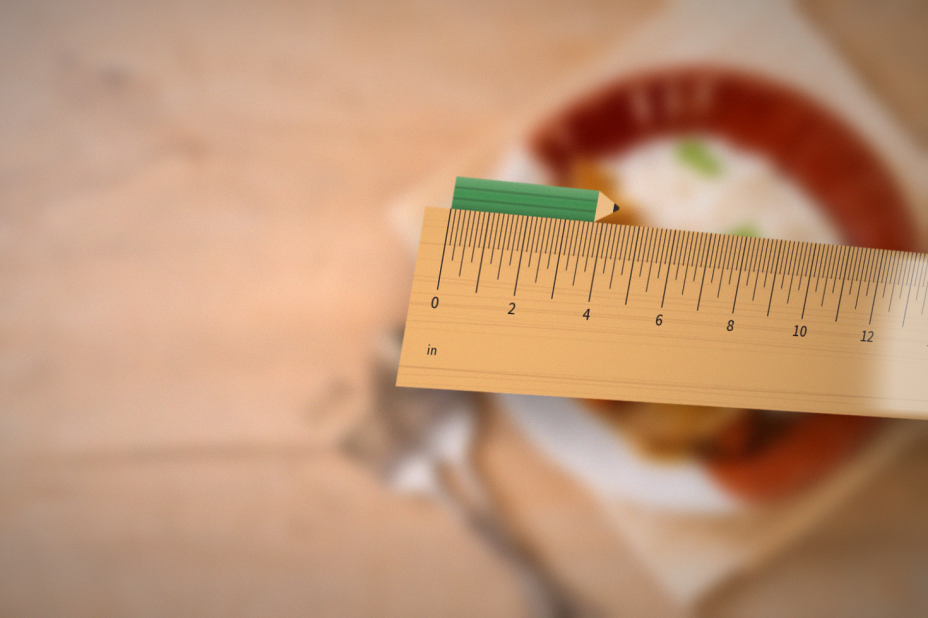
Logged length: 4.375
